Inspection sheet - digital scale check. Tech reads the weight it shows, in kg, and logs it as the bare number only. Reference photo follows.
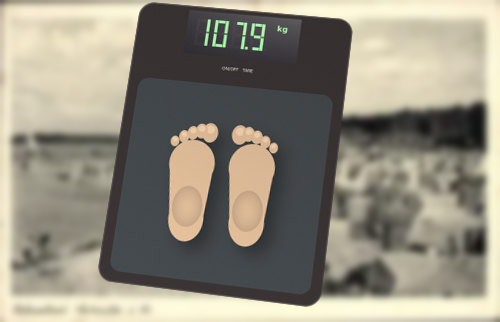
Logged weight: 107.9
